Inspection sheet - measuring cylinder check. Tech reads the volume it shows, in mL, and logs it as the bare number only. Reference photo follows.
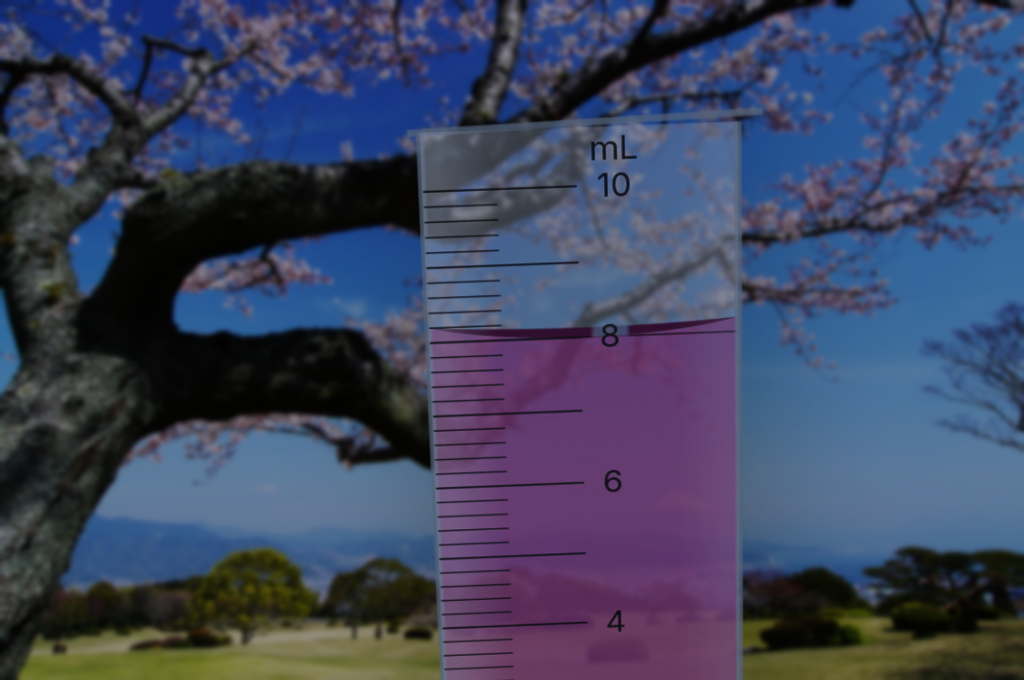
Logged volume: 8
